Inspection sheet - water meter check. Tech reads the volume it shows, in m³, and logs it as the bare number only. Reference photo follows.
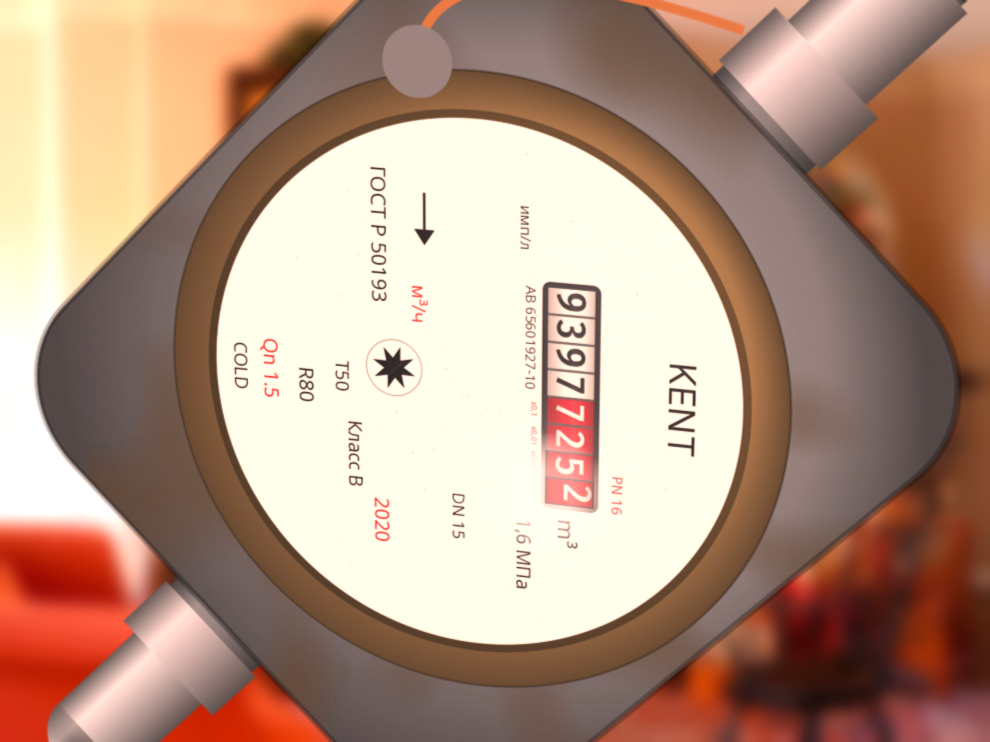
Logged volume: 9397.7252
